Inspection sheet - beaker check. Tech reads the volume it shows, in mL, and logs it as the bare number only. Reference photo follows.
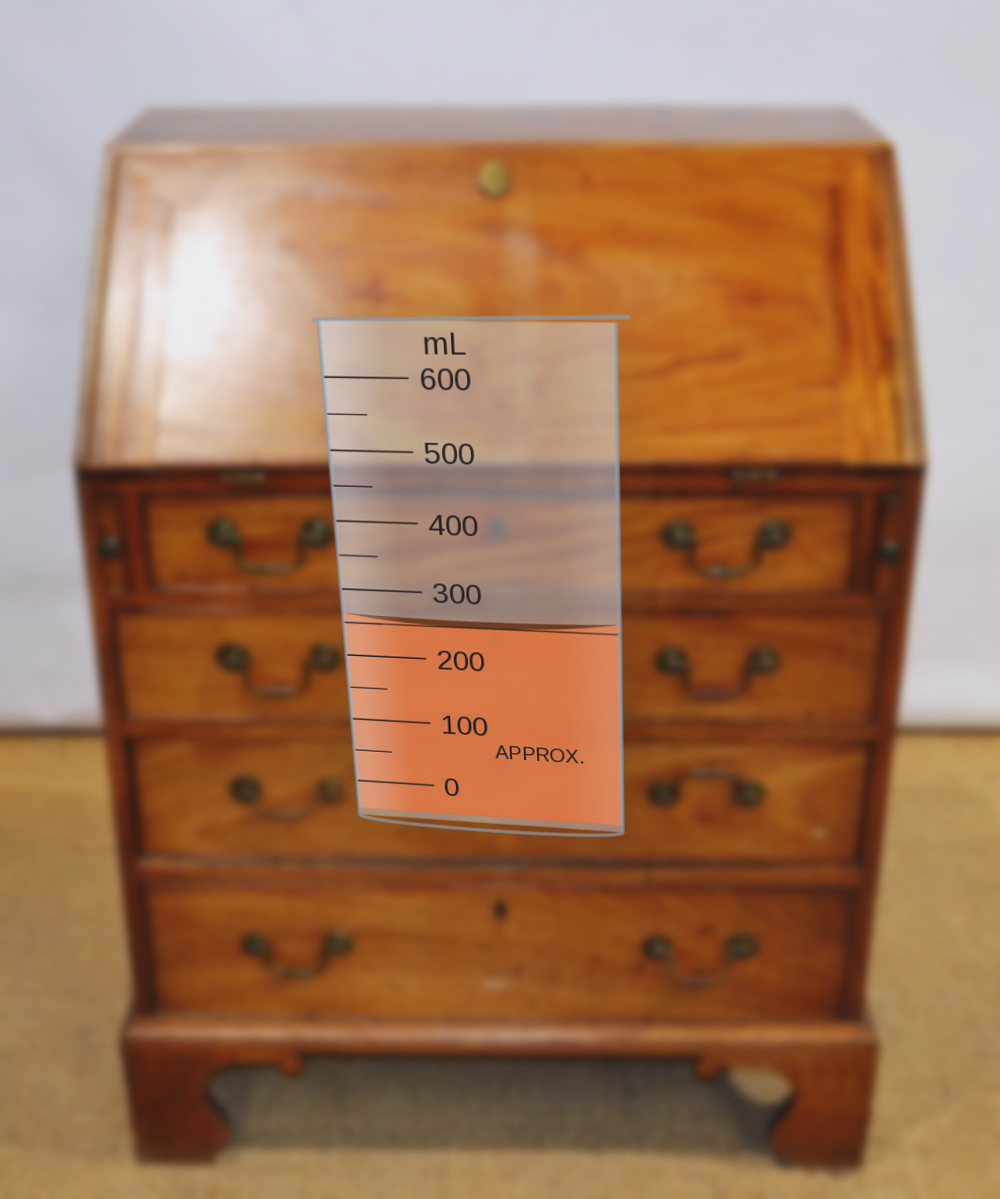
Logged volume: 250
